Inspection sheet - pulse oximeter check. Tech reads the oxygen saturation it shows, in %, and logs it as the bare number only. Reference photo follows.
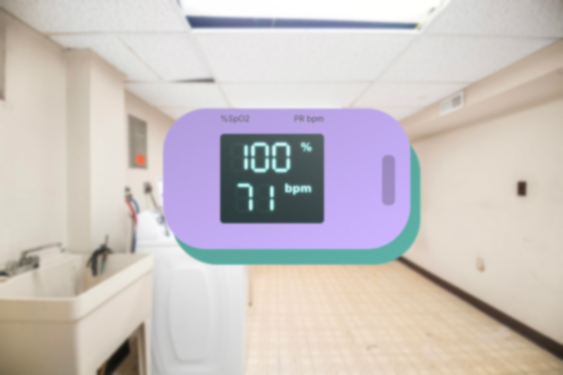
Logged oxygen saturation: 100
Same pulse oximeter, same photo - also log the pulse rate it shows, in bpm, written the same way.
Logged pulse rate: 71
